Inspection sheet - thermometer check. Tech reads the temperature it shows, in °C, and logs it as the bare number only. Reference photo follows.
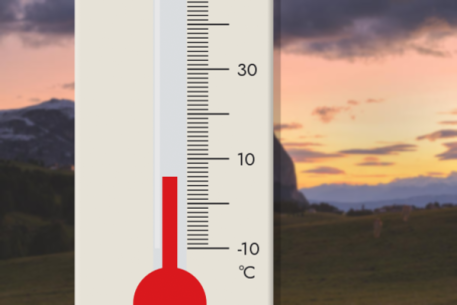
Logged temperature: 6
